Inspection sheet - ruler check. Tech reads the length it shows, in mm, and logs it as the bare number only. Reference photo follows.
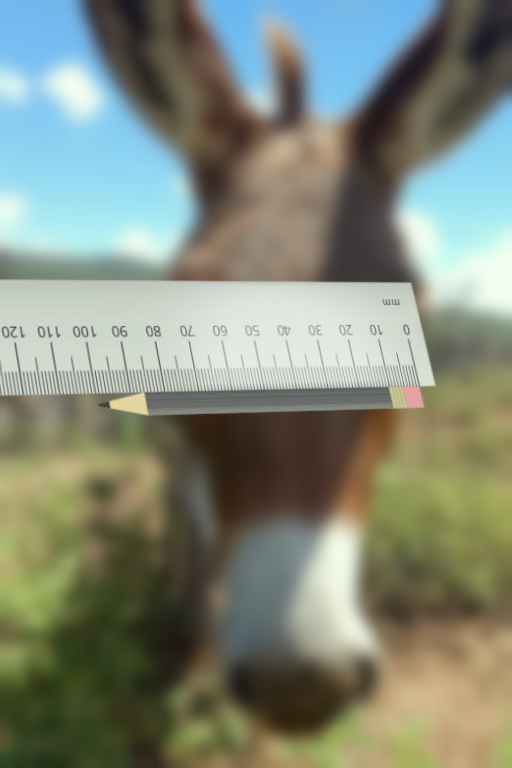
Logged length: 100
